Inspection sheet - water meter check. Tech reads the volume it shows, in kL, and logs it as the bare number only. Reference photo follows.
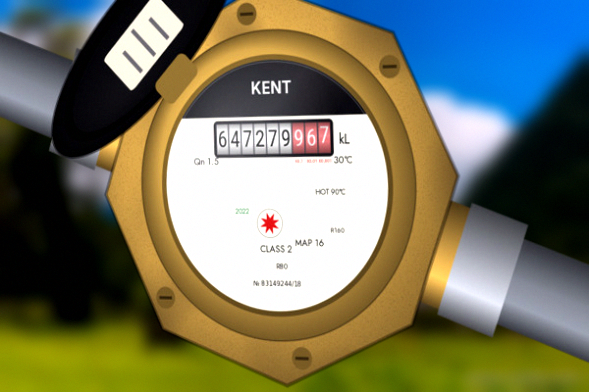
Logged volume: 647279.967
